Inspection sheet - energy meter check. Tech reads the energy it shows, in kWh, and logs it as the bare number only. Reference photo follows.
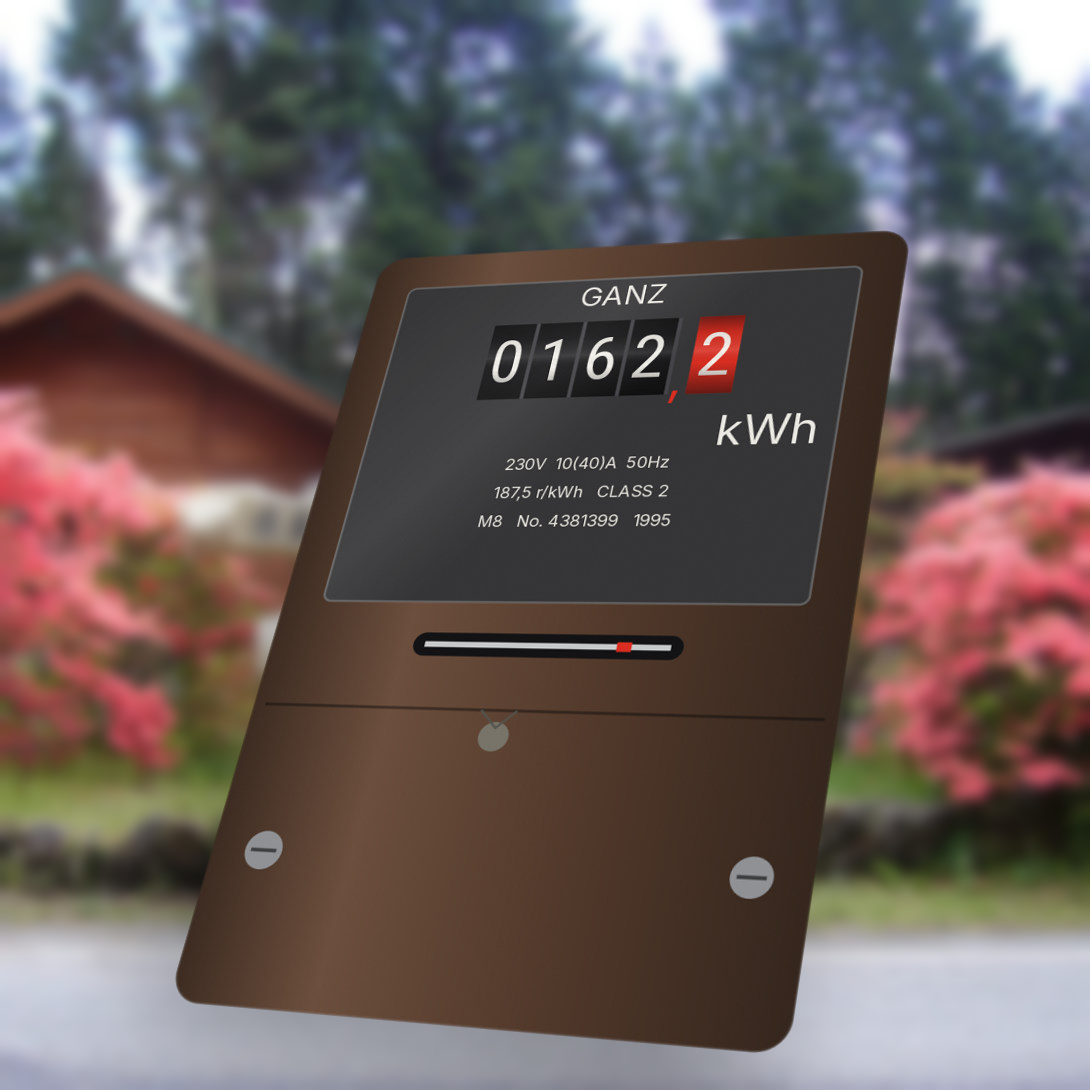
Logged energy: 162.2
